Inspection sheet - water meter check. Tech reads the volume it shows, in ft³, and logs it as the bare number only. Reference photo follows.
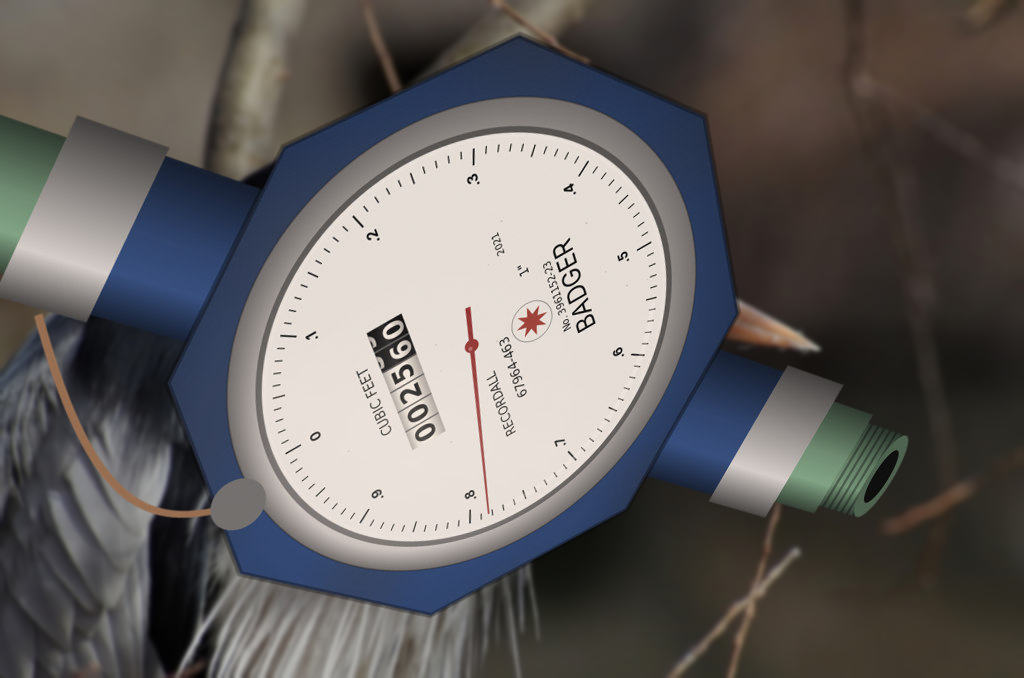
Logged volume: 2559.78
